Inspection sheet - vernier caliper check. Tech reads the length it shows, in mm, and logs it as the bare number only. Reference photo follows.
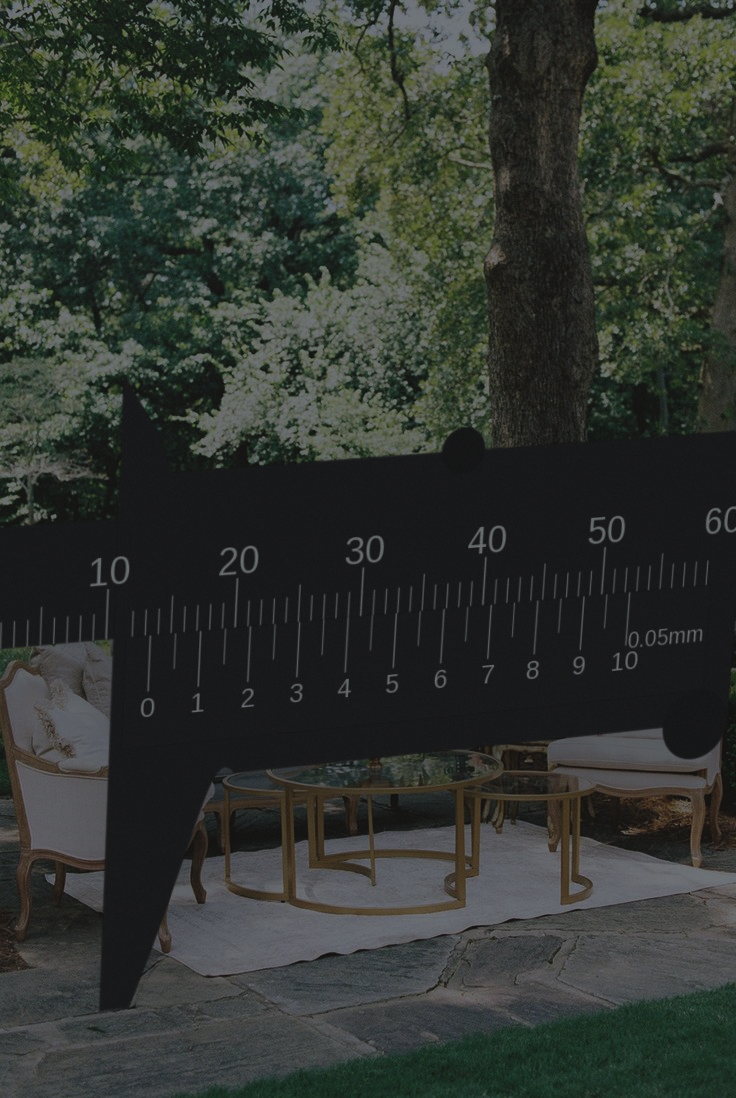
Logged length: 13.4
